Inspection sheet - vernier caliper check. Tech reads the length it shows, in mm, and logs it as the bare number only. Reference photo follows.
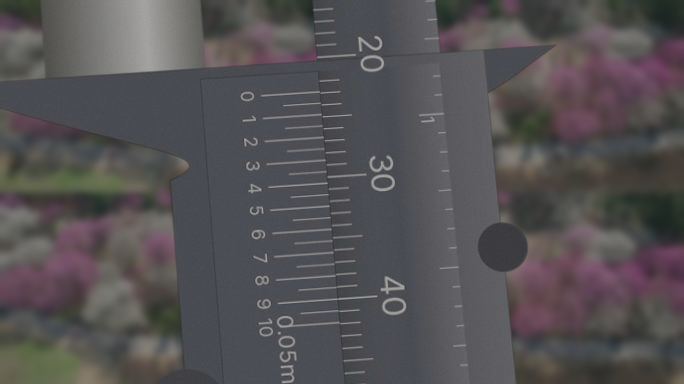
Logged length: 22.9
